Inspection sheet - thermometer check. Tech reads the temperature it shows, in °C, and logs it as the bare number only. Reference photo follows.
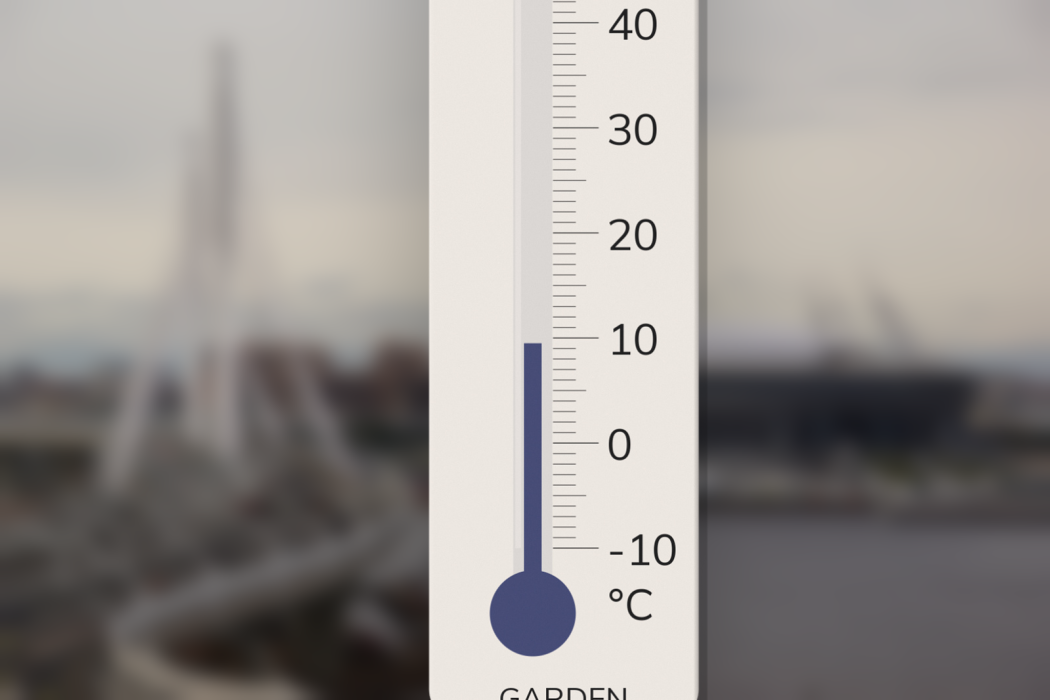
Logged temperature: 9.5
